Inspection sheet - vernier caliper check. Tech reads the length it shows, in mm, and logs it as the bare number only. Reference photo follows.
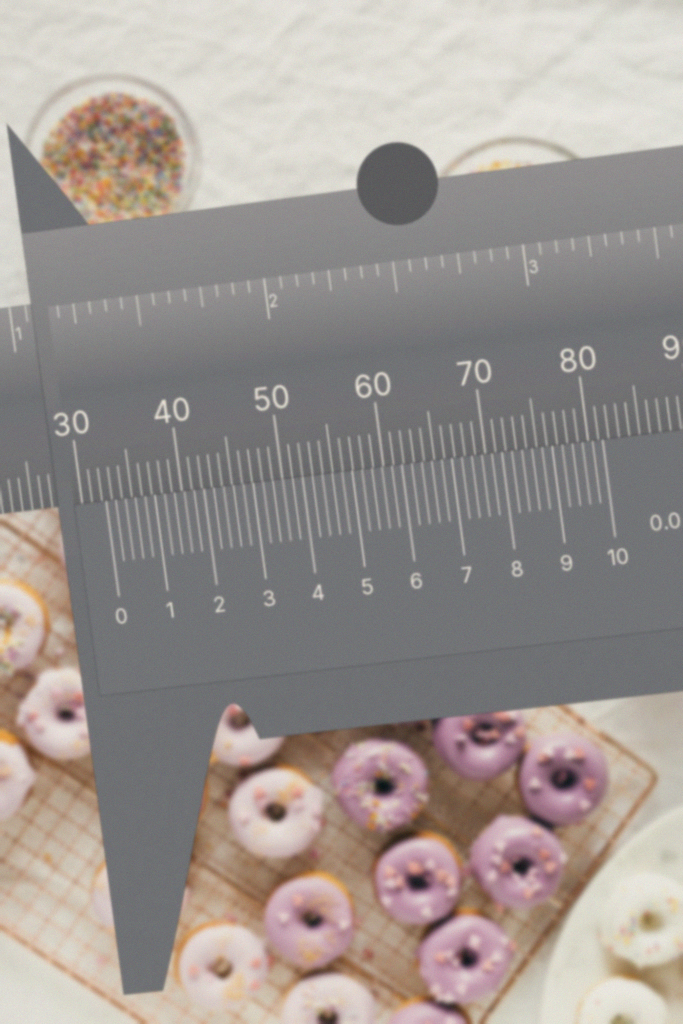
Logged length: 32.4
